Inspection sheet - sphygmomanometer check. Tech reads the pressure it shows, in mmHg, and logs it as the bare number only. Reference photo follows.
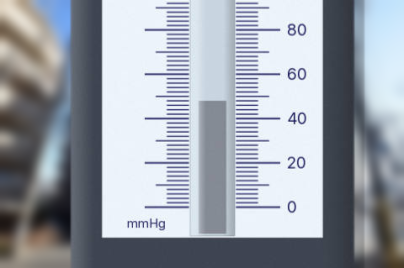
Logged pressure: 48
